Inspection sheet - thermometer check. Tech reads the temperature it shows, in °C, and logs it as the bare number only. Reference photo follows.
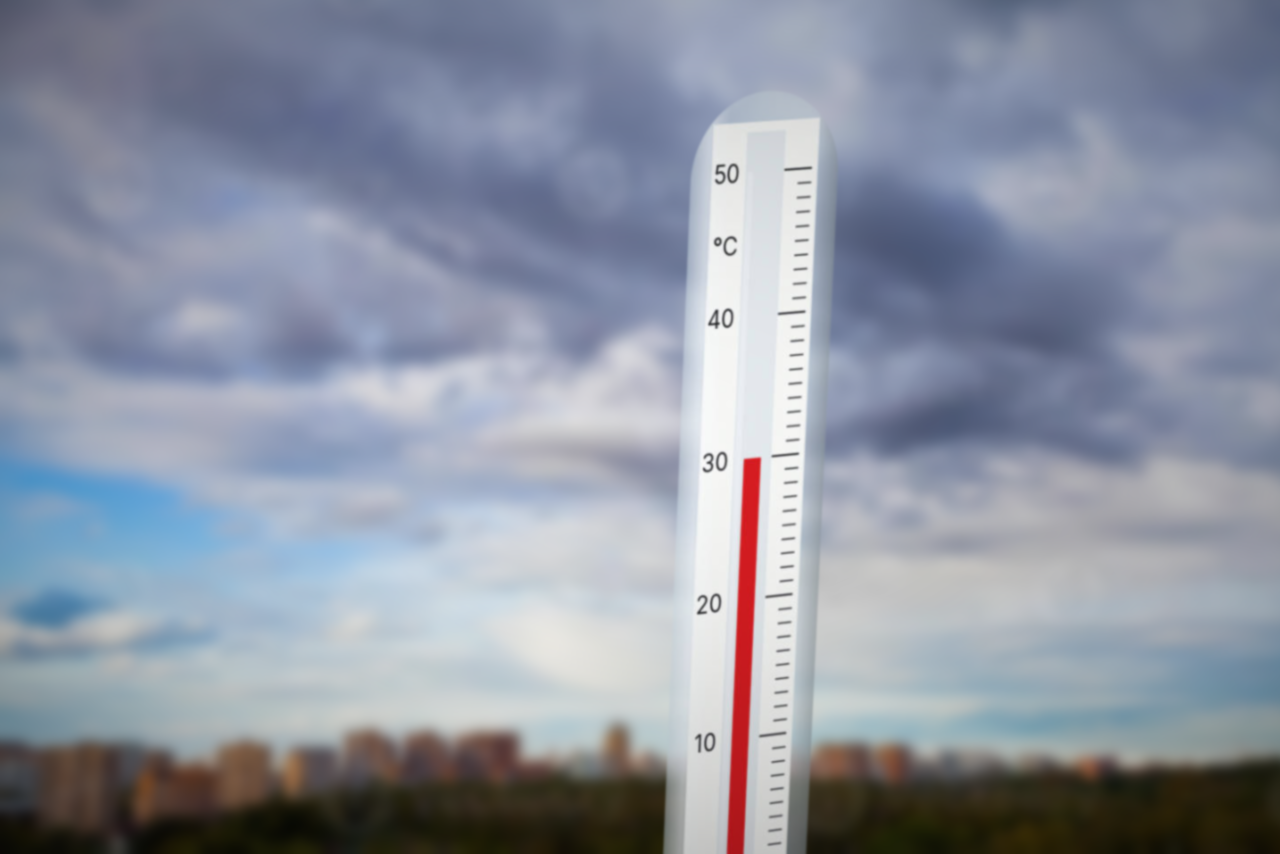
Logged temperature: 30
